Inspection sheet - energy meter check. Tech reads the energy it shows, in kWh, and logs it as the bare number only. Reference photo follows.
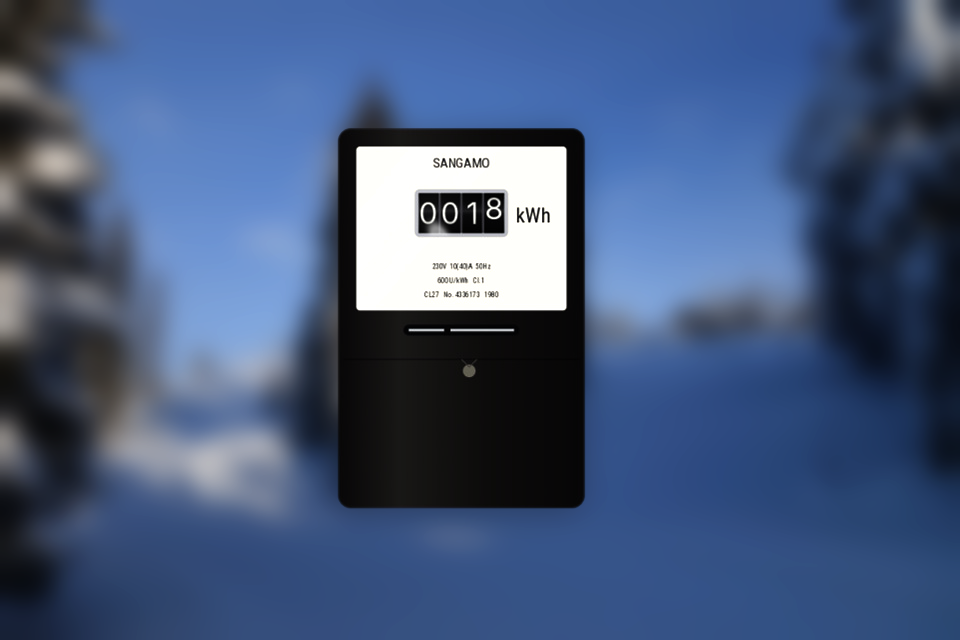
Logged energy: 18
